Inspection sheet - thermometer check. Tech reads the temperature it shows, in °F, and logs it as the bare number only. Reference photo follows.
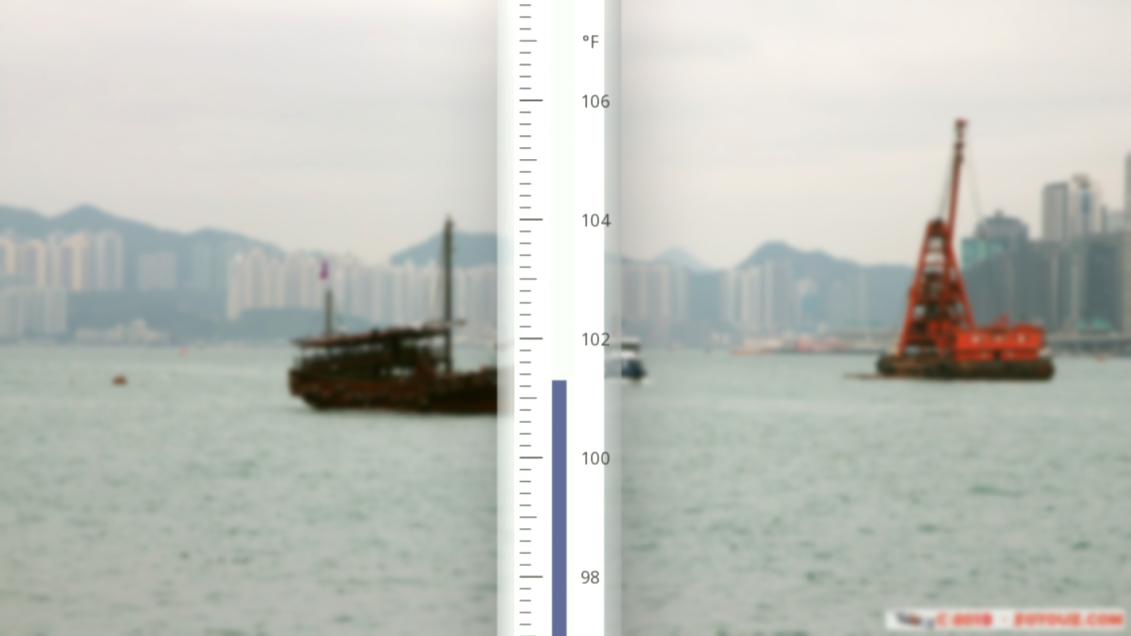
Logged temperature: 101.3
